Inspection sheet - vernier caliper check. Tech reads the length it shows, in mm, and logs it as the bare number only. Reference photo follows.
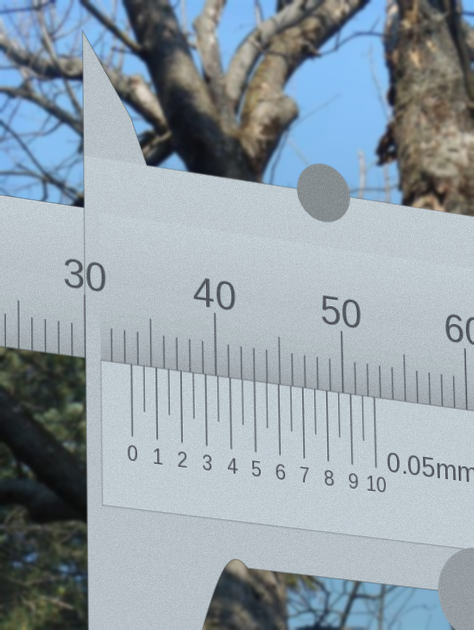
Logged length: 33.5
